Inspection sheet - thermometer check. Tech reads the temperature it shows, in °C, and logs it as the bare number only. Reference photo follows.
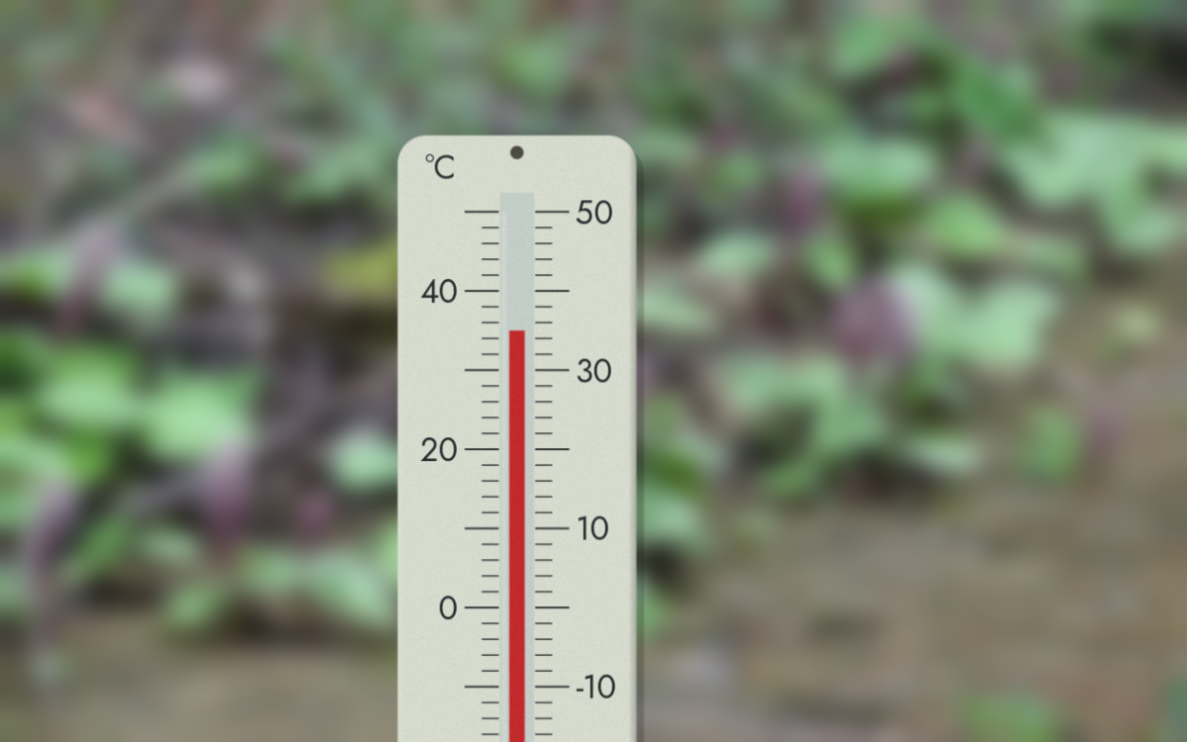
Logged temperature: 35
